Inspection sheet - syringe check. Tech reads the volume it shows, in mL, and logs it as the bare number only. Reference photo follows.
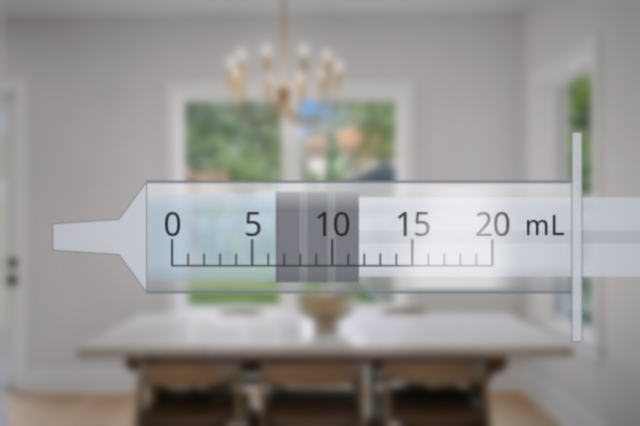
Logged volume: 6.5
